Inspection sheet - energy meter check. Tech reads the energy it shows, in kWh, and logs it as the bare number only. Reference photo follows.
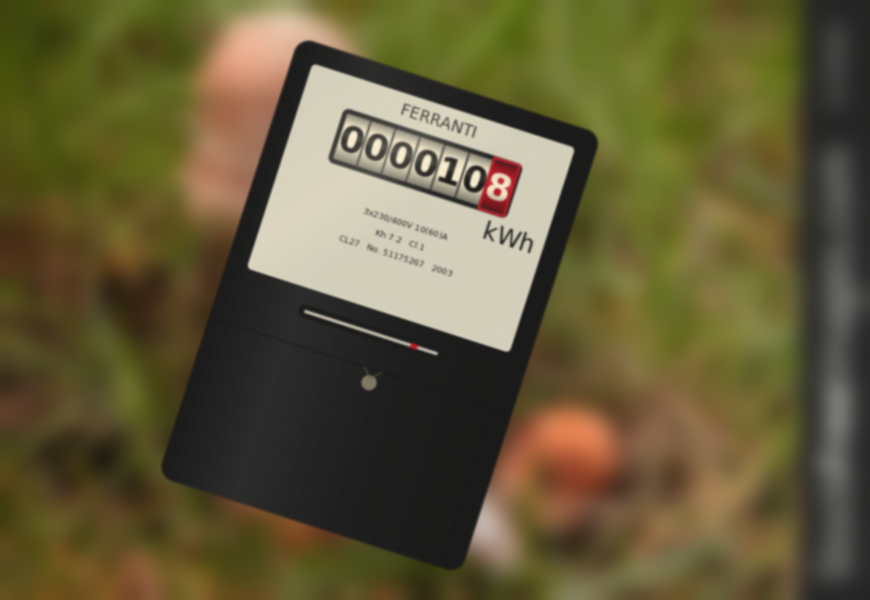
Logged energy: 10.8
